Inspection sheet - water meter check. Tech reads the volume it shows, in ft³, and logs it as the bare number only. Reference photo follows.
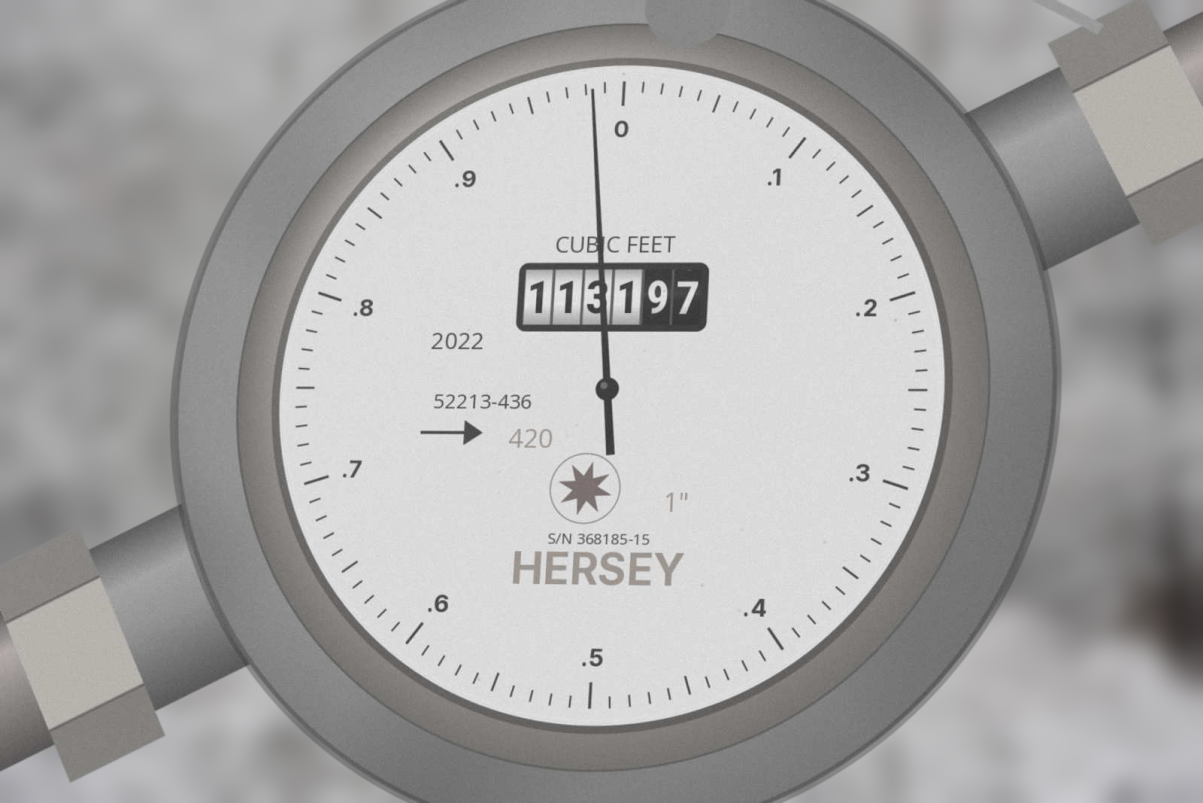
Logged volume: 113196.98
